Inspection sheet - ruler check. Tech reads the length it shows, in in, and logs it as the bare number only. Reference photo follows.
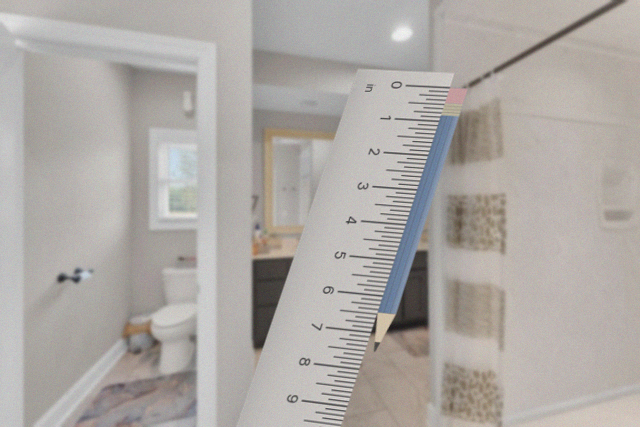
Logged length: 7.5
